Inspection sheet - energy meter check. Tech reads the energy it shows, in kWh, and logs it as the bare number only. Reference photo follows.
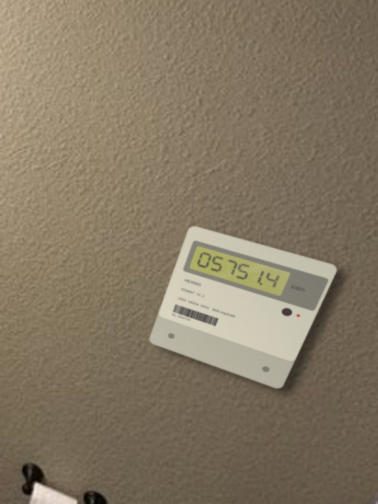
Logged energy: 5751.4
